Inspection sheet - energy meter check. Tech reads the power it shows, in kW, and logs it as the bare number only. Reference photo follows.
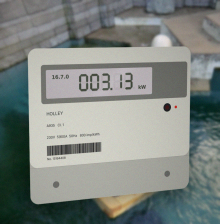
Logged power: 3.13
